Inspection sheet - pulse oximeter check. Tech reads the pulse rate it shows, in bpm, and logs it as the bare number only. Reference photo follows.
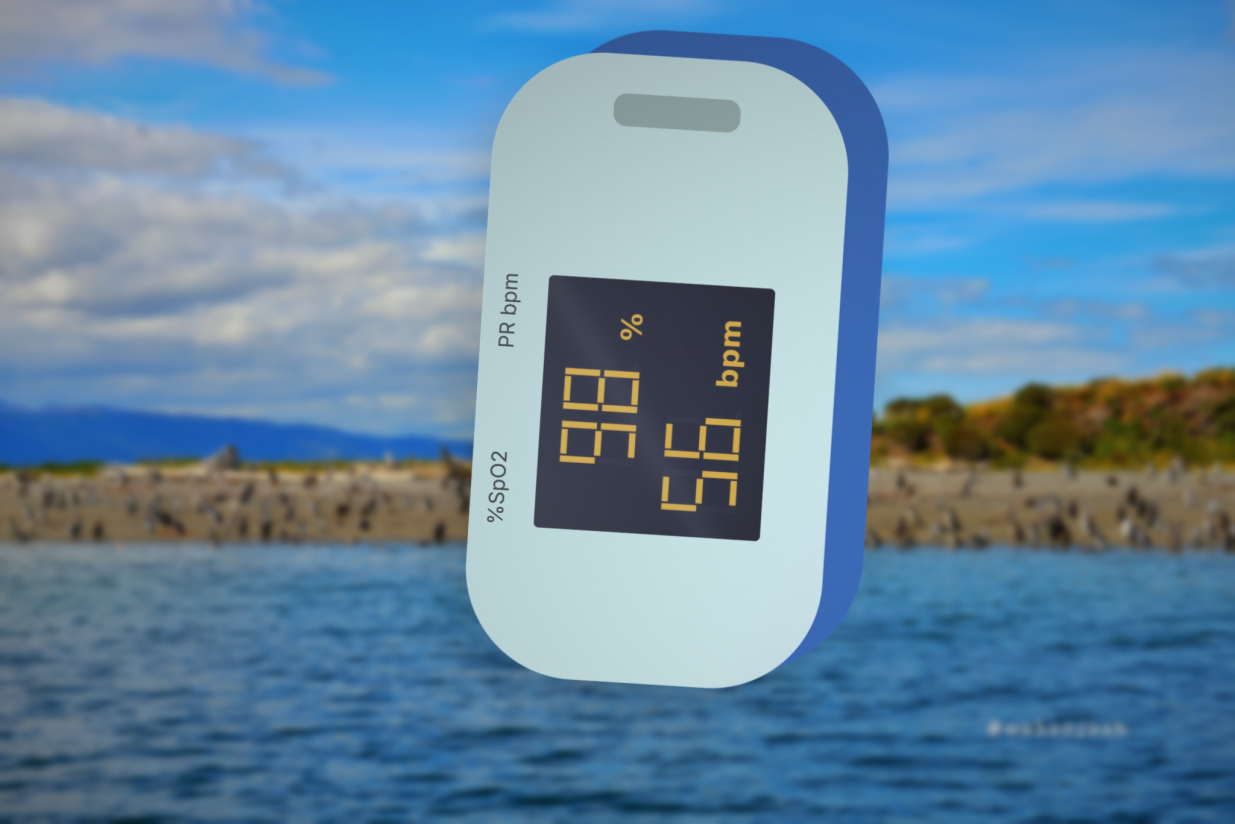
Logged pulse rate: 56
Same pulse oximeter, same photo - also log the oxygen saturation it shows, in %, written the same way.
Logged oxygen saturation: 98
